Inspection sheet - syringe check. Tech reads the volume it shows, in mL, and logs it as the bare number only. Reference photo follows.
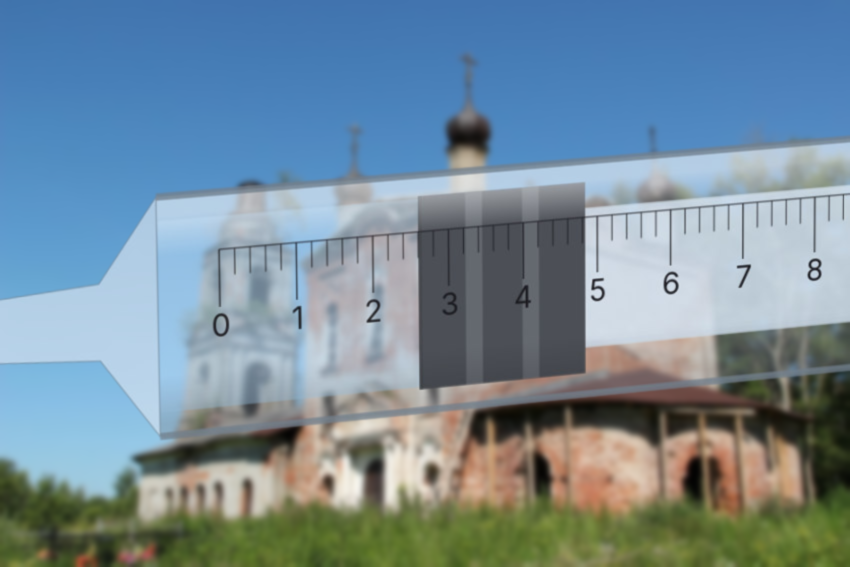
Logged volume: 2.6
